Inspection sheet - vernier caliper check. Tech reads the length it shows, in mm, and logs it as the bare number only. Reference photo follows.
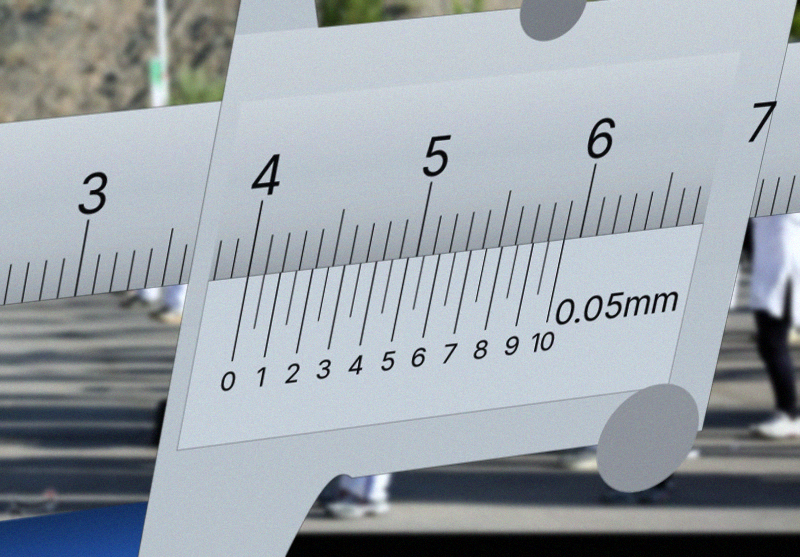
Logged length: 40.0
